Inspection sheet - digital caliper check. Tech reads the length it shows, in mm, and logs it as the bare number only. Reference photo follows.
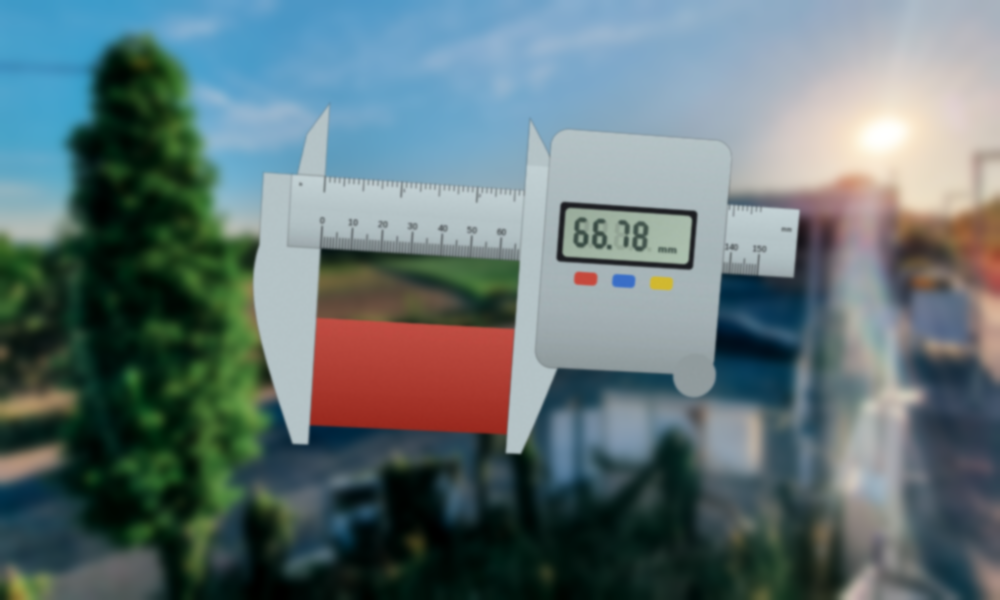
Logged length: 66.78
